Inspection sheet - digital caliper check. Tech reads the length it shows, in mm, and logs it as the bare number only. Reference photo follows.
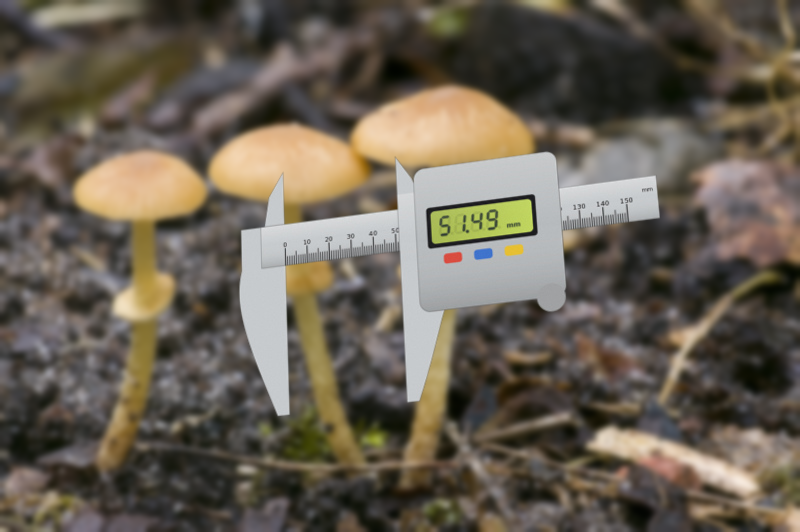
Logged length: 51.49
